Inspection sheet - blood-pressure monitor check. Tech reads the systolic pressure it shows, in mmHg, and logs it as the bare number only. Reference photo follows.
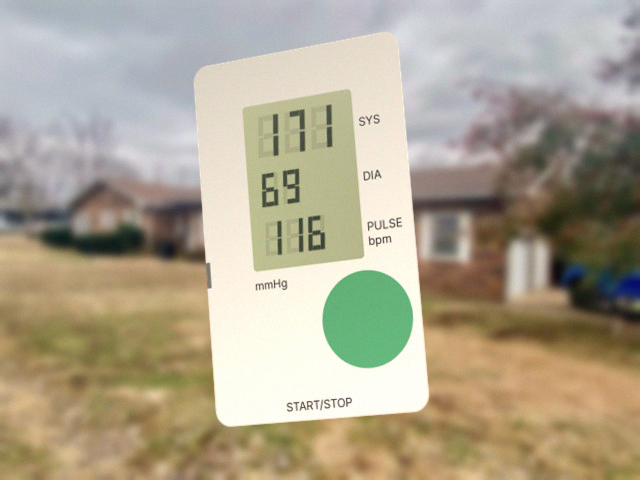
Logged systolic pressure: 171
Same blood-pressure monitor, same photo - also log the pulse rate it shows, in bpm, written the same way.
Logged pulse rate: 116
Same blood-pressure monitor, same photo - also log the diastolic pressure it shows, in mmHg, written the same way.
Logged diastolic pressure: 69
